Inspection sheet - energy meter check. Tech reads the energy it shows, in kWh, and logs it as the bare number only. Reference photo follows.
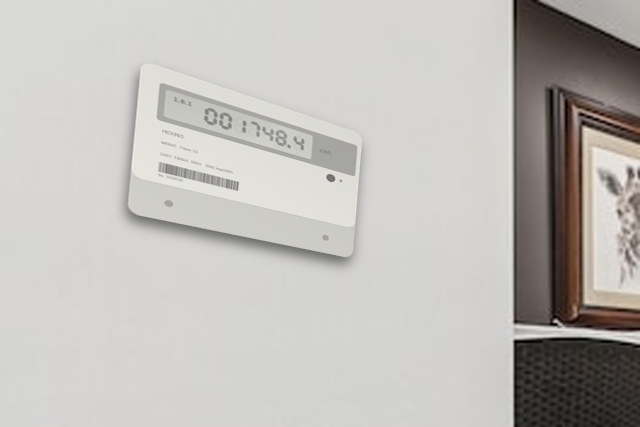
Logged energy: 1748.4
